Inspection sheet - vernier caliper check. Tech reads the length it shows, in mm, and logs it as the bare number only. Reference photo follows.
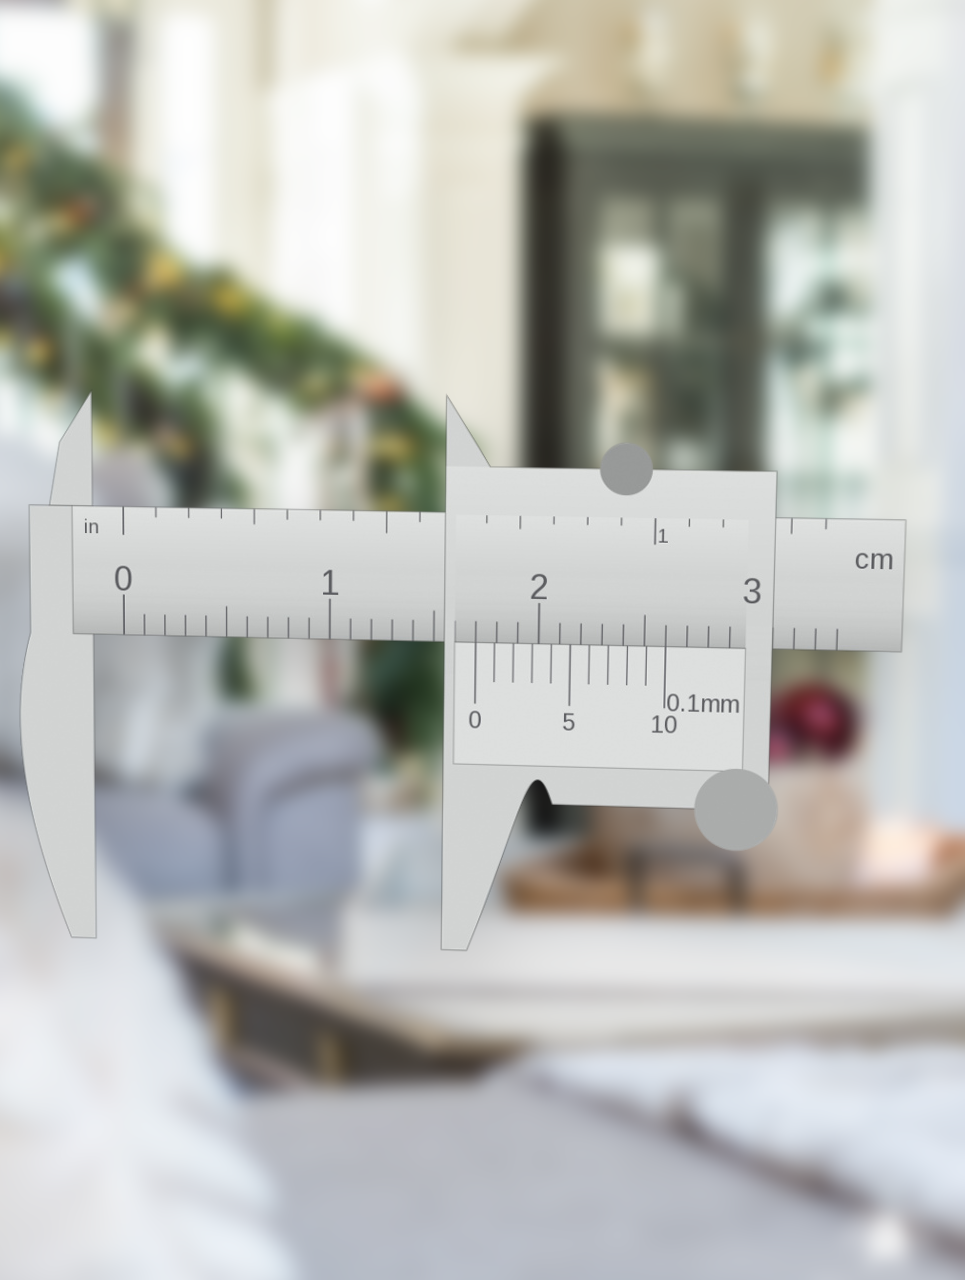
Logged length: 17.0
